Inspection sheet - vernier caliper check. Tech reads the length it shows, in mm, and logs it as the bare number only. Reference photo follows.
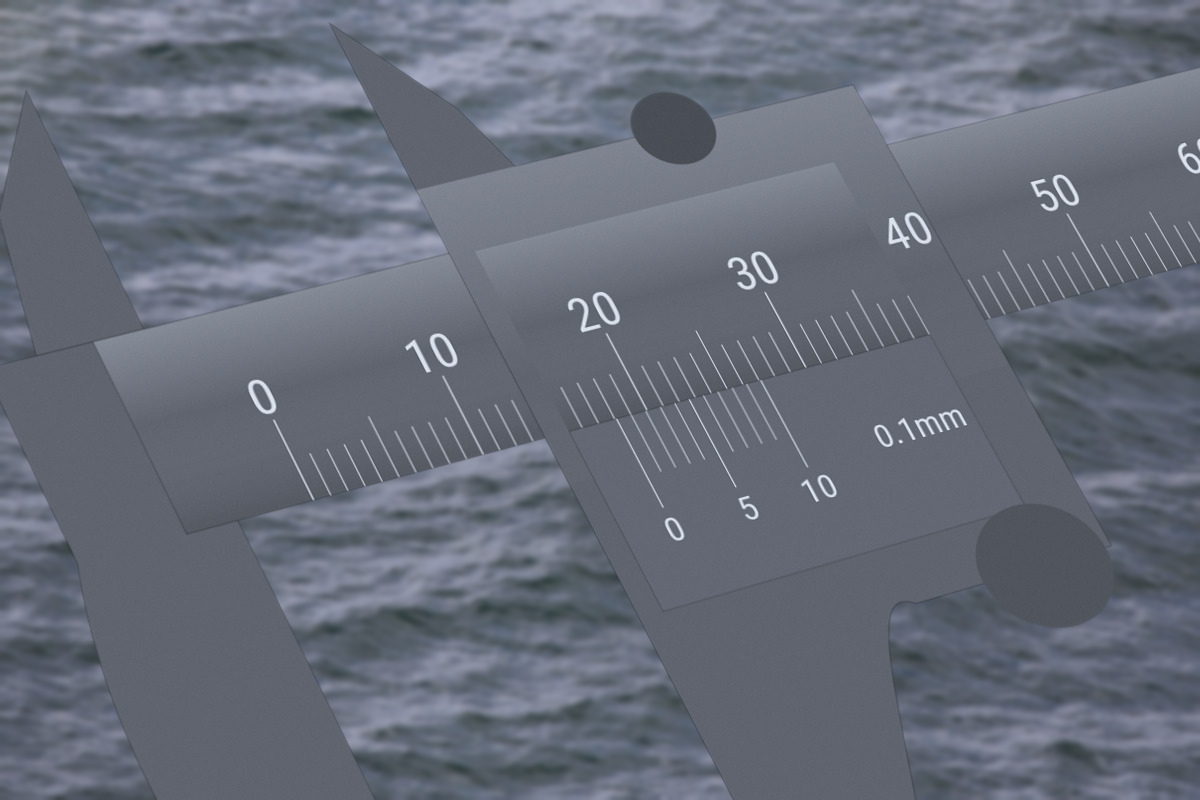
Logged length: 18.1
